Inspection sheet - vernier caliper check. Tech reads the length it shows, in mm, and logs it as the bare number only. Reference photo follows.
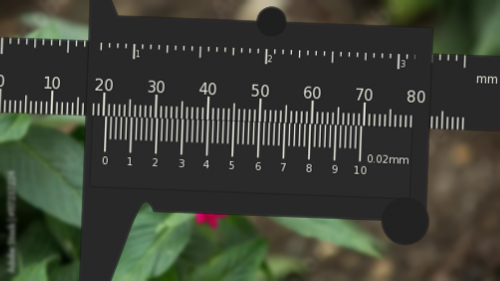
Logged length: 20.5
